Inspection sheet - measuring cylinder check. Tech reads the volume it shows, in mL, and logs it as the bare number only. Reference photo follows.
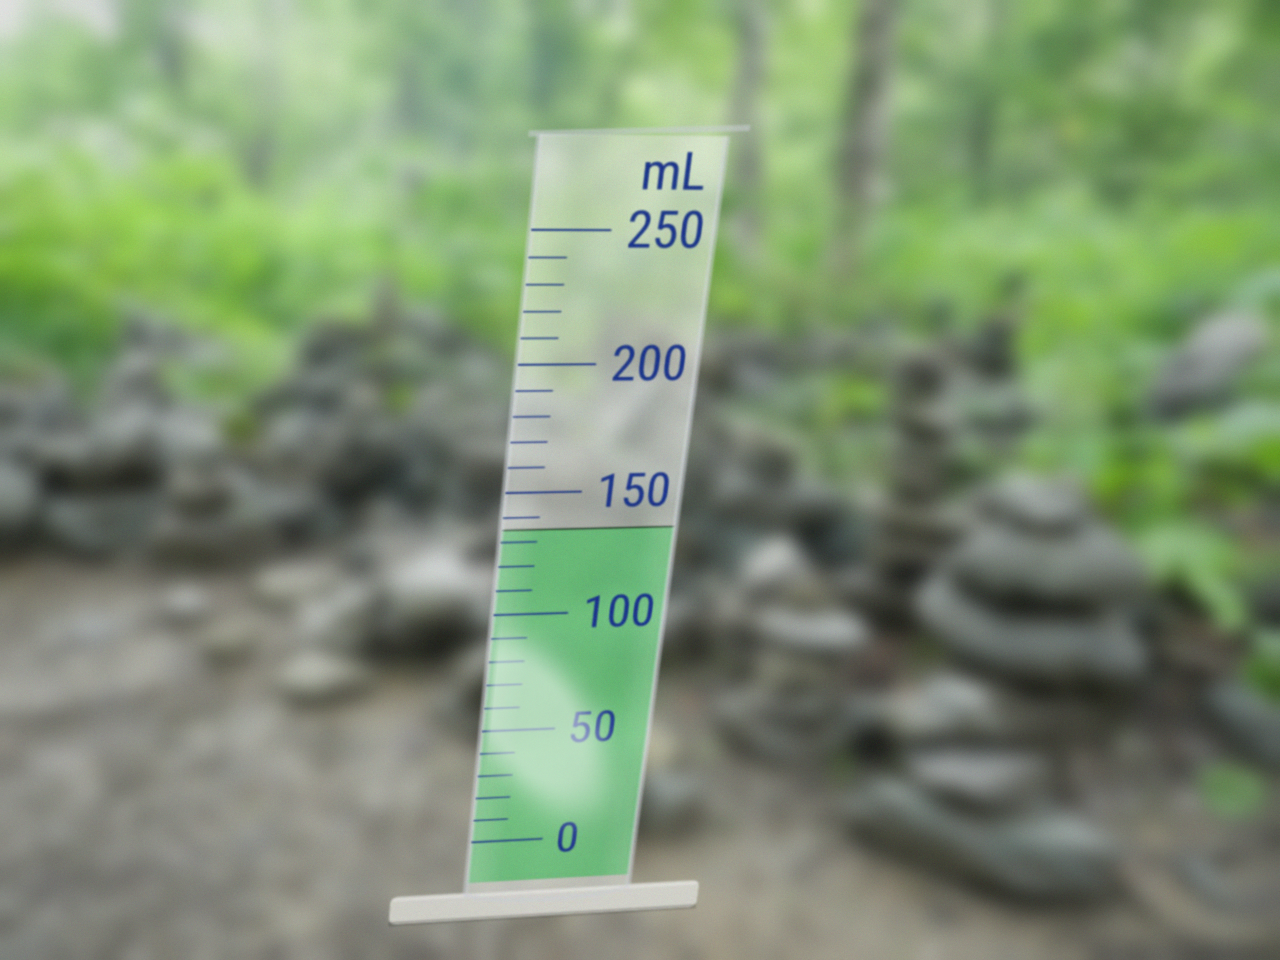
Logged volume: 135
